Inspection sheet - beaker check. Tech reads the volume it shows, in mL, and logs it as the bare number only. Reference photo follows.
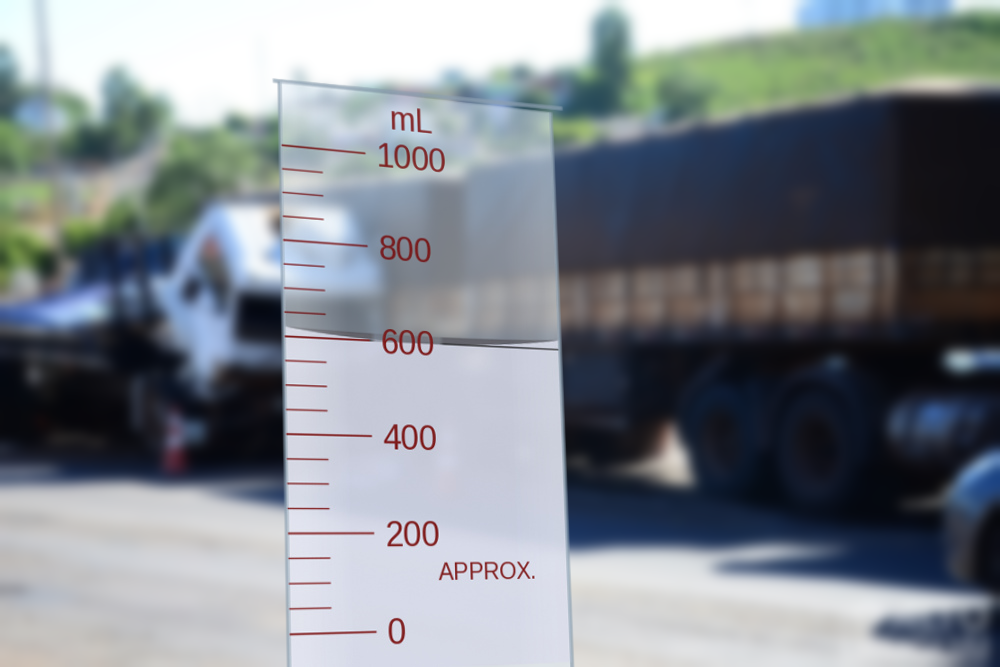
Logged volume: 600
